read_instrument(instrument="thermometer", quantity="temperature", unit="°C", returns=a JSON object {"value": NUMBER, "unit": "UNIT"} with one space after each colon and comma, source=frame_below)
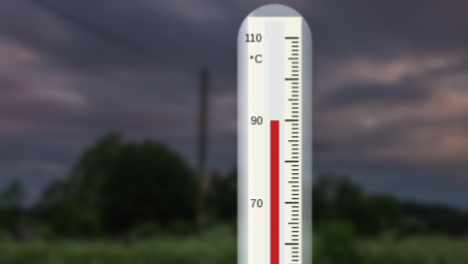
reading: {"value": 90, "unit": "°C"}
